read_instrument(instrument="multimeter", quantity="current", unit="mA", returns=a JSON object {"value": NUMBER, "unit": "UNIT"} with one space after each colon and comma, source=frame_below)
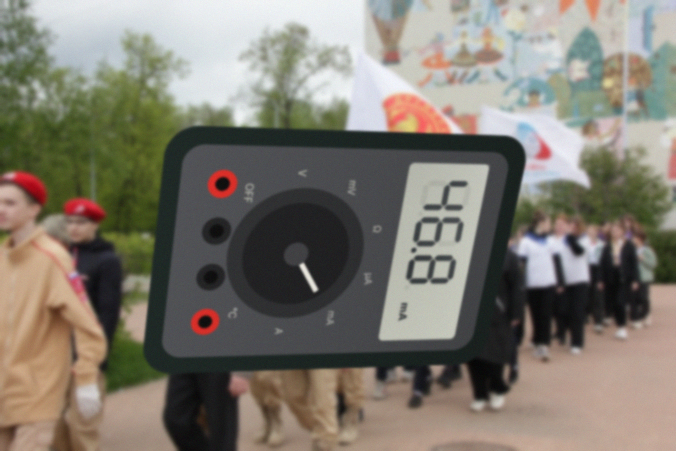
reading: {"value": 46.8, "unit": "mA"}
